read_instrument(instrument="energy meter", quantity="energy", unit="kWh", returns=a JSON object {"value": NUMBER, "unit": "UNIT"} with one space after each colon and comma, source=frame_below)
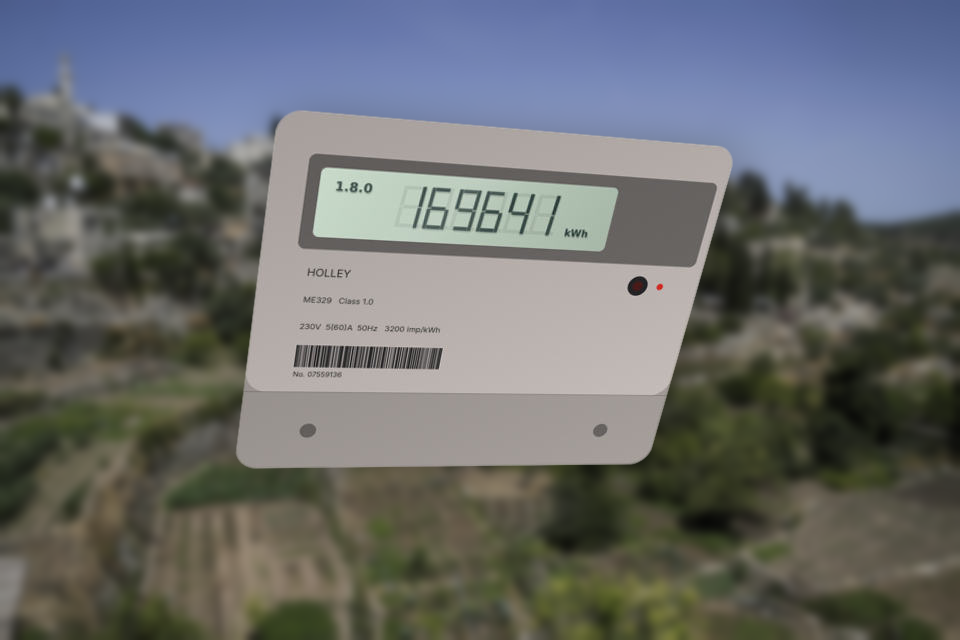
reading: {"value": 169641, "unit": "kWh"}
